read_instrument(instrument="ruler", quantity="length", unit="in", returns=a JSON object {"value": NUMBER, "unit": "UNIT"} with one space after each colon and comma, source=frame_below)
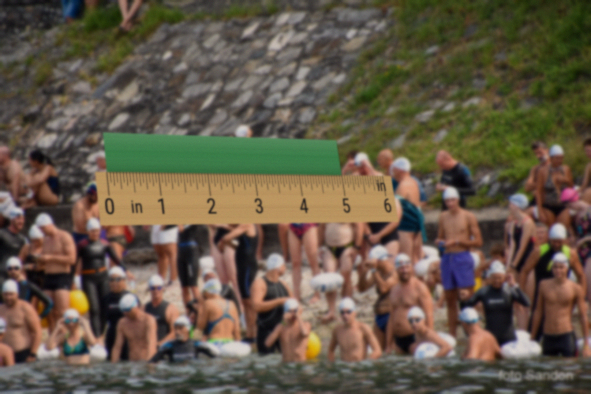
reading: {"value": 5, "unit": "in"}
